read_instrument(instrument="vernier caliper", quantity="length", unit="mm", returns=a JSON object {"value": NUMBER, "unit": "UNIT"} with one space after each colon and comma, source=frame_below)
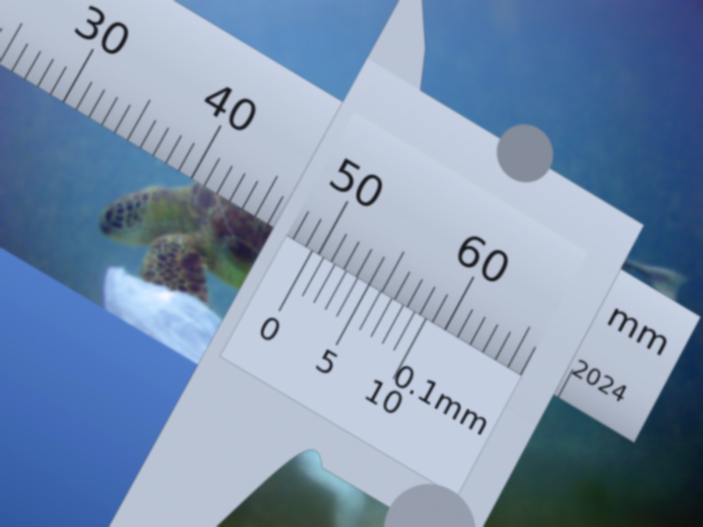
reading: {"value": 49.5, "unit": "mm"}
